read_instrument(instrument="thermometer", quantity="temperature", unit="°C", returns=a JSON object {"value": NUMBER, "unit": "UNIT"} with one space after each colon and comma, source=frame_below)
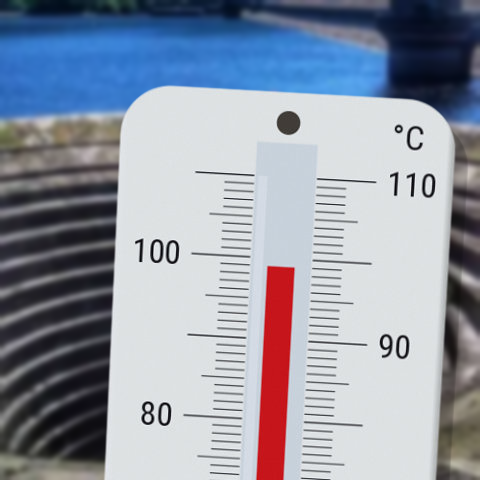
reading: {"value": 99, "unit": "°C"}
